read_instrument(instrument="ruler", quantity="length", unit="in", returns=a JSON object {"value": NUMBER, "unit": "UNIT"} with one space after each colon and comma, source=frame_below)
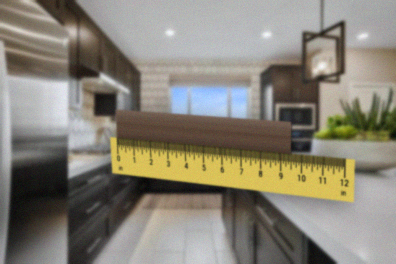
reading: {"value": 9.5, "unit": "in"}
